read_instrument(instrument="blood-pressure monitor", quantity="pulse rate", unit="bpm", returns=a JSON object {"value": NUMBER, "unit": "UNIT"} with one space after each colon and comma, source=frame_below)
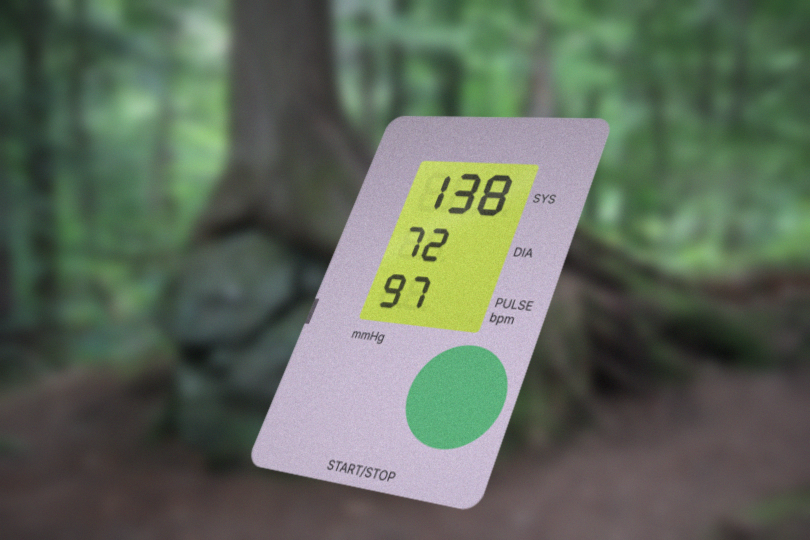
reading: {"value": 97, "unit": "bpm"}
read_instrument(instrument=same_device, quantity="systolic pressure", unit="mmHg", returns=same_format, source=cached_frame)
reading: {"value": 138, "unit": "mmHg"}
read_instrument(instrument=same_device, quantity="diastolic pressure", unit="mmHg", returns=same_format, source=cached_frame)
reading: {"value": 72, "unit": "mmHg"}
